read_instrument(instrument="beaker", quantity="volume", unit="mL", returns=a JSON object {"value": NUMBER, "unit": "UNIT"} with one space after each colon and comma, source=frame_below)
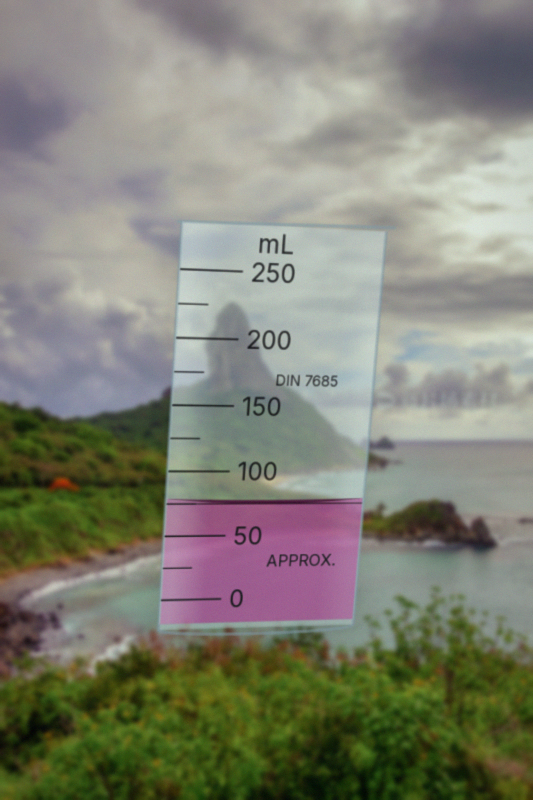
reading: {"value": 75, "unit": "mL"}
